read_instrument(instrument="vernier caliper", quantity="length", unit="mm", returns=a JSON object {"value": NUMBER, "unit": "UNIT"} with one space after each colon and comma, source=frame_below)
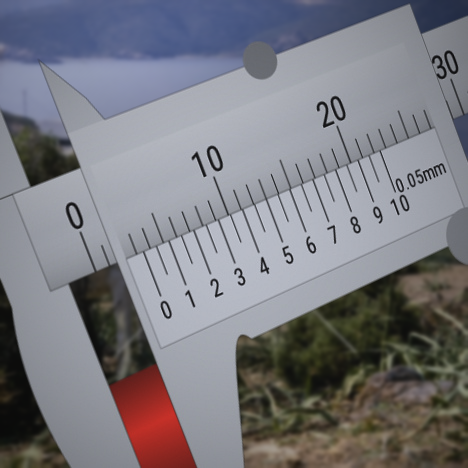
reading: {"value": 3.5, "unit": "mm"}
